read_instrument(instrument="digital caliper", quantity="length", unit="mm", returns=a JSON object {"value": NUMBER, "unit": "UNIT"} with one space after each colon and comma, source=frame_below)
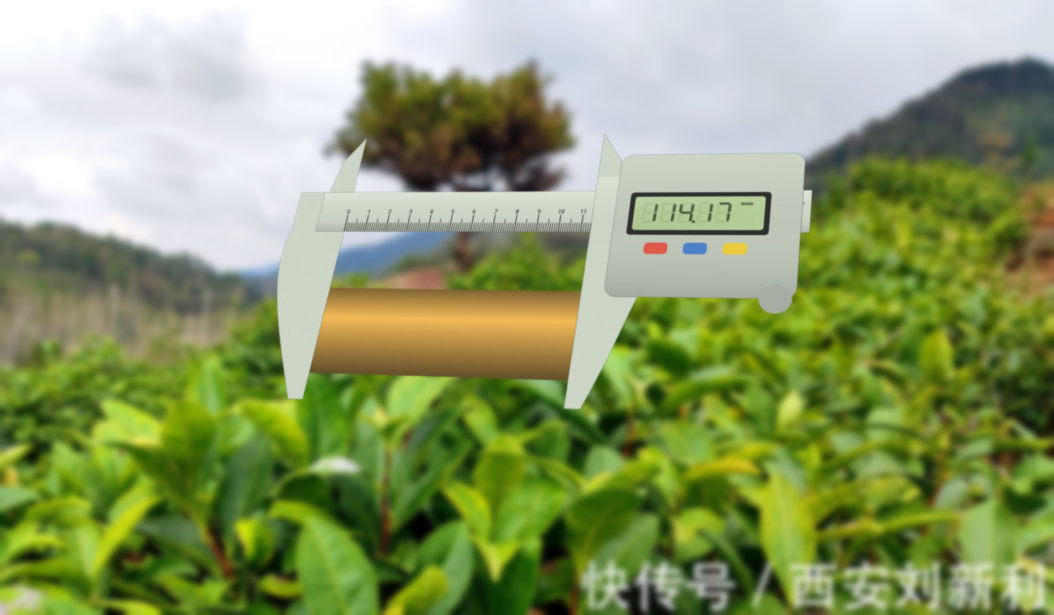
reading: {"value": 114.17, "unit": "mm"}
